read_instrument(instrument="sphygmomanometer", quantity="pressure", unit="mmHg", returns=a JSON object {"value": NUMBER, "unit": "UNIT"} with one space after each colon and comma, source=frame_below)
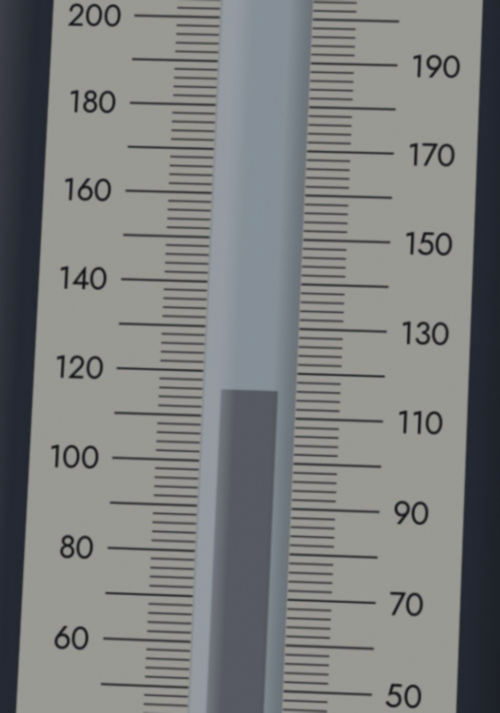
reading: {"value": 116, "unit": "mmHg"}
